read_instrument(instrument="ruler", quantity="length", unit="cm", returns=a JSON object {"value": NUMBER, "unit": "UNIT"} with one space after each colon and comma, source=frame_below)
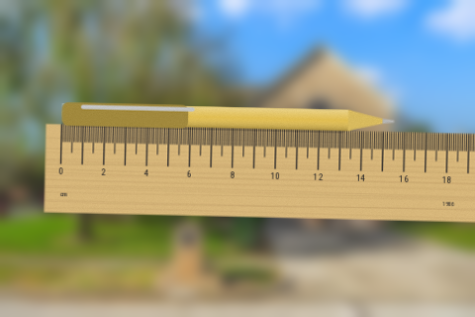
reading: {"value": 15.5, "unit": "cm"}
